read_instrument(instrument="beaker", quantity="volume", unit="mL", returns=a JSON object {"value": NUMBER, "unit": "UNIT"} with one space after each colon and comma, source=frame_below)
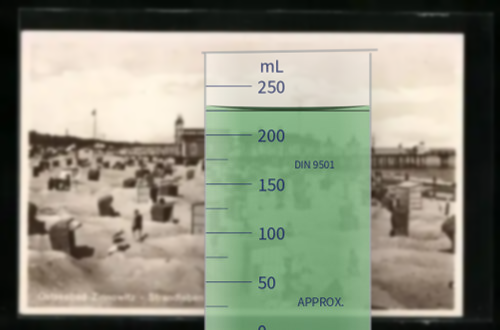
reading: {"value": 225, "unit": "mL"}
